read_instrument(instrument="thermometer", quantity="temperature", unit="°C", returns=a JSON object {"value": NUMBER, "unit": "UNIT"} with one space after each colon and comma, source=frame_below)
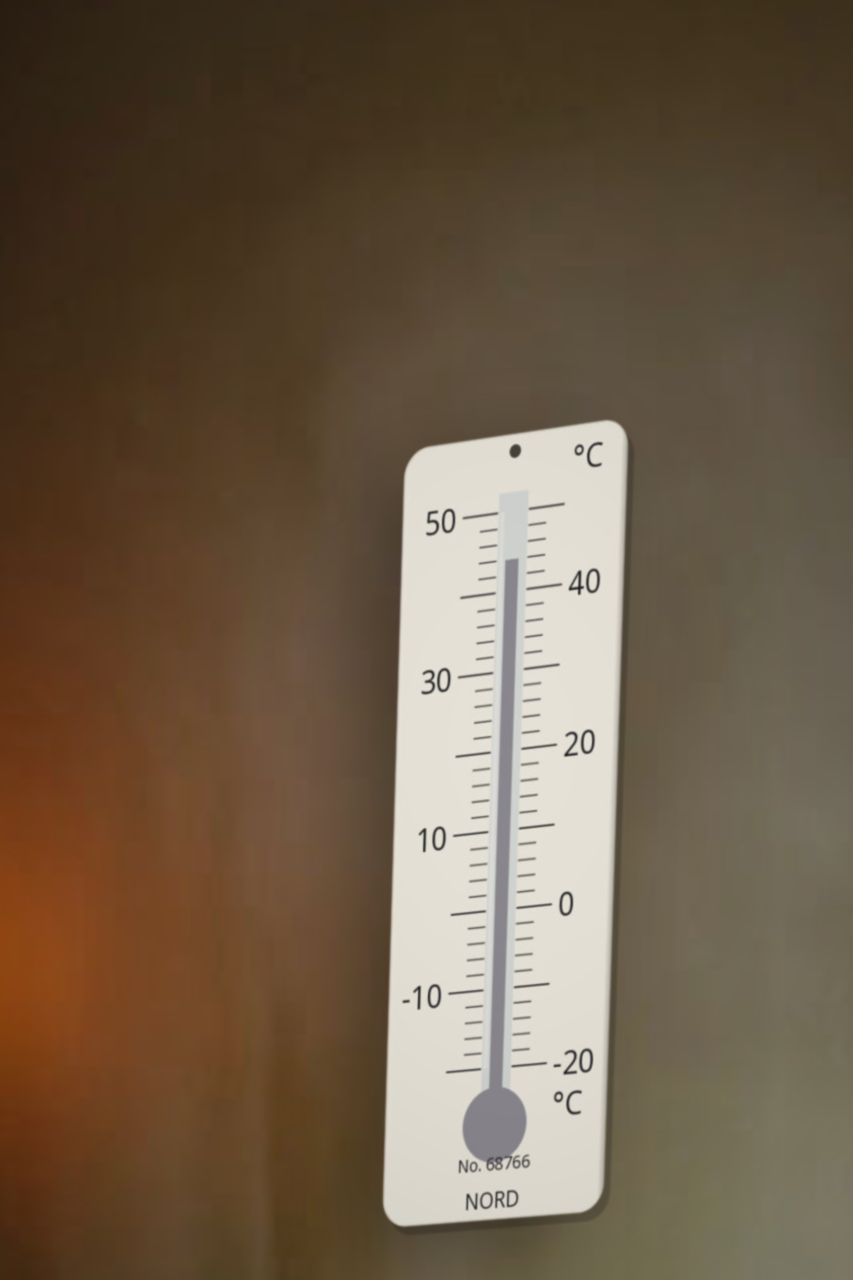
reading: {"value": 44, "unit": "°C"}
